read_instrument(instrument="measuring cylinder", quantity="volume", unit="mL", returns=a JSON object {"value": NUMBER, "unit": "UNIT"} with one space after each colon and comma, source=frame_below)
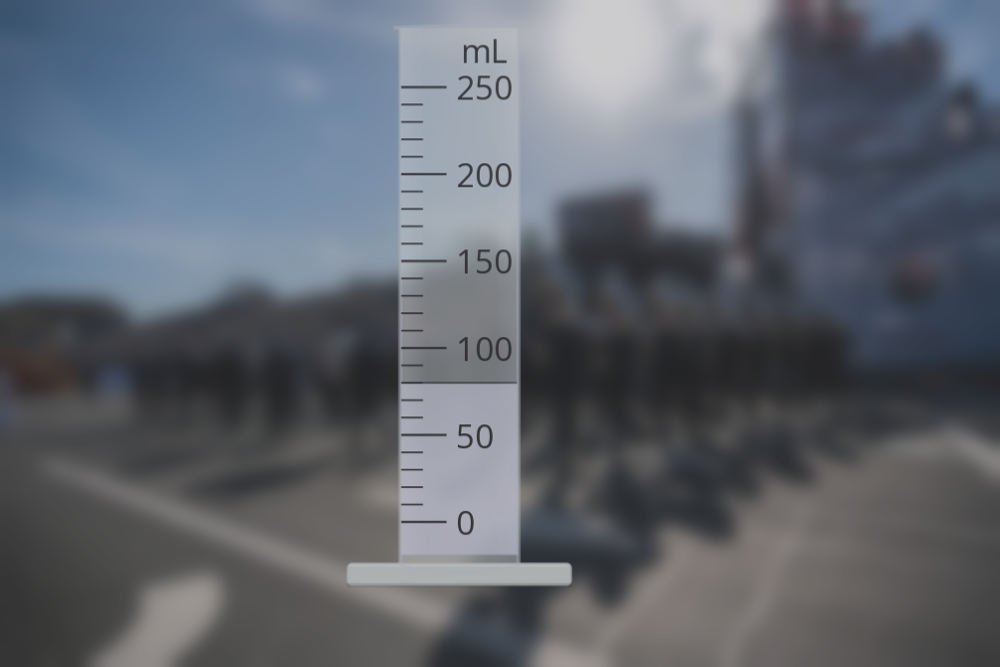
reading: {"value": 80, "unit": "mL"}
